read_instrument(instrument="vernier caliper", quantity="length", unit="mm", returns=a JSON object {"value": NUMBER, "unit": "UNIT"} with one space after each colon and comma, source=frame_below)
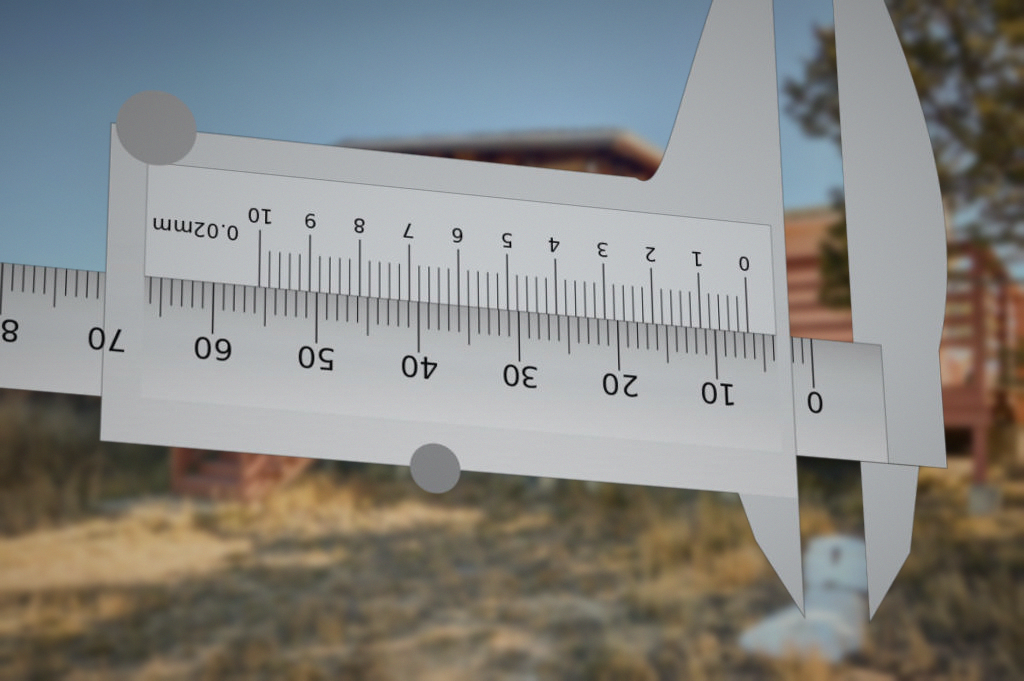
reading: {"value": 6.6, "unit": "mm"}
